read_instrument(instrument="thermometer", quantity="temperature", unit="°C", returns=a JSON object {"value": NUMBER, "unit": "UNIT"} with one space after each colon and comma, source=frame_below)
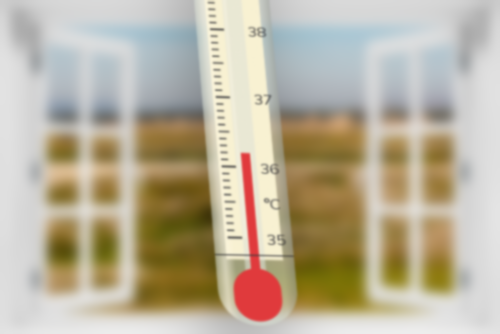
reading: {"value": 36.2, "unit": "°C"}
